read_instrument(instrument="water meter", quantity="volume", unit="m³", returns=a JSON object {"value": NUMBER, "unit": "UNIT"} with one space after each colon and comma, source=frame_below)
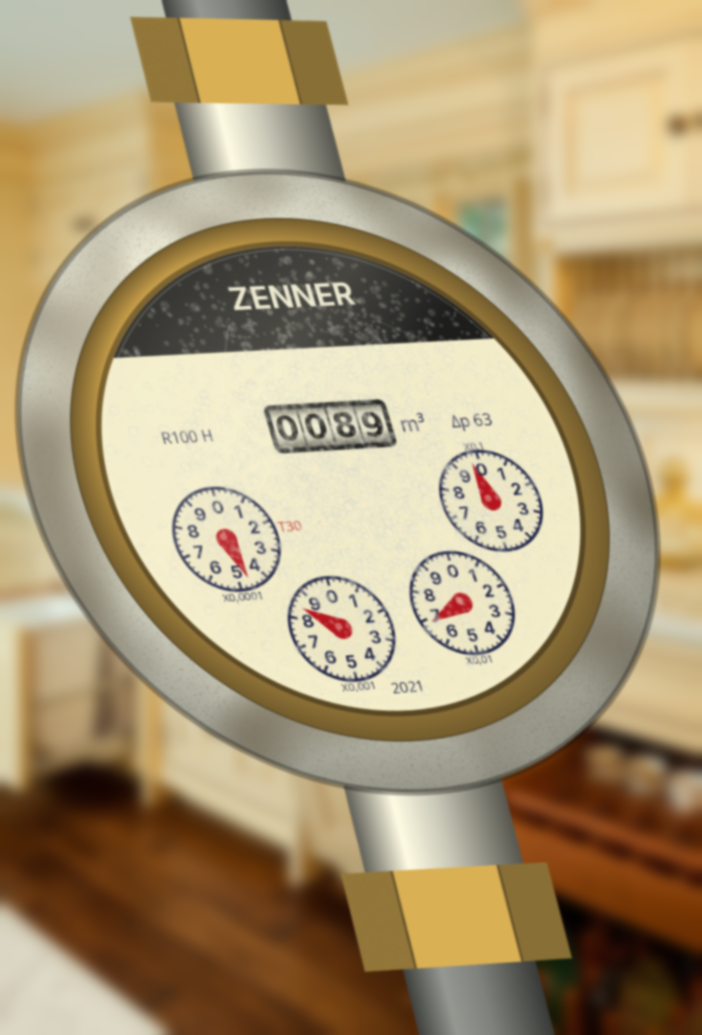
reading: {"value": 88.9684, "unit": "m³"}
